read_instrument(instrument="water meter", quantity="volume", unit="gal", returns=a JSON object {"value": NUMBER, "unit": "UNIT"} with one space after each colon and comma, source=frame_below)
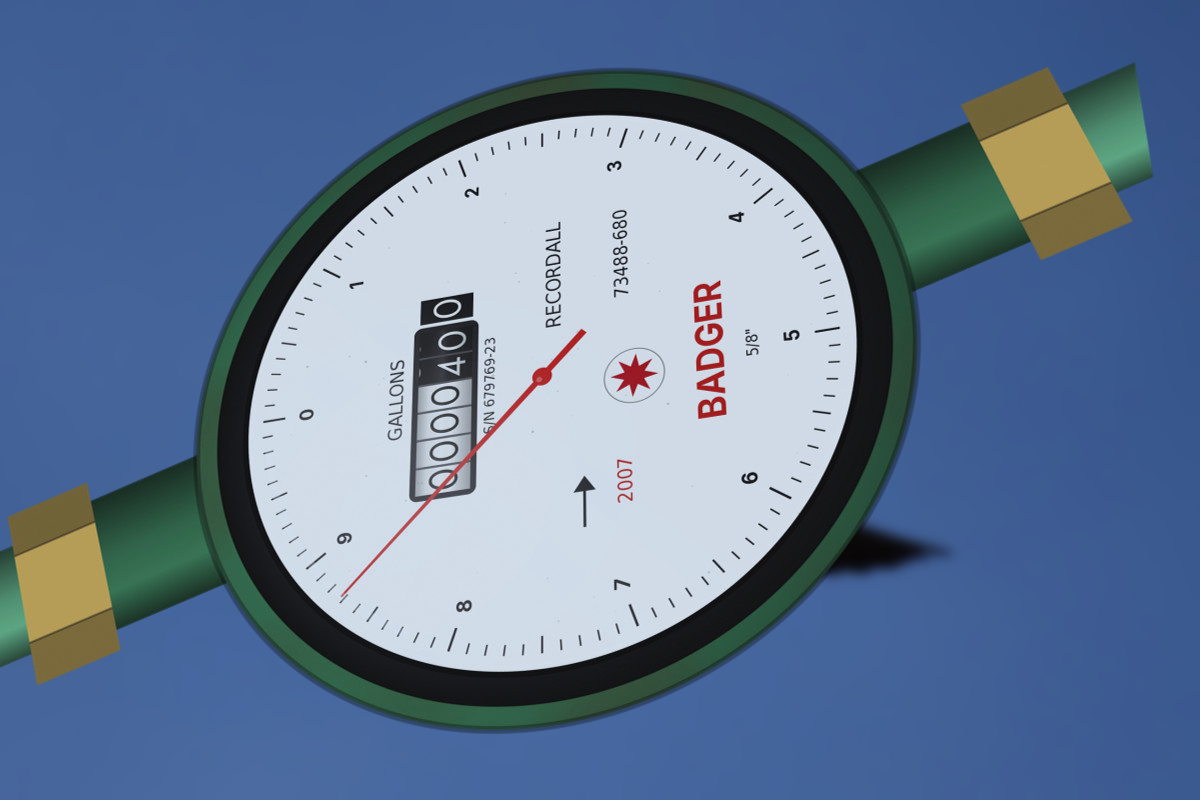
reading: {"value": 398.7, "unit": "gal"}
